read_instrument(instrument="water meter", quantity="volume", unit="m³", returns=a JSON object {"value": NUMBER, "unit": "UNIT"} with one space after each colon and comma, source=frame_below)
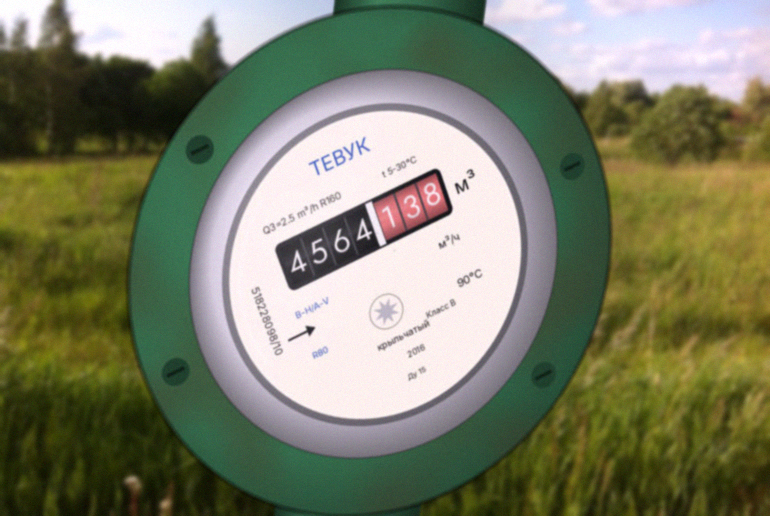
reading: {"value": 4564.138, "unit": "m³"}
